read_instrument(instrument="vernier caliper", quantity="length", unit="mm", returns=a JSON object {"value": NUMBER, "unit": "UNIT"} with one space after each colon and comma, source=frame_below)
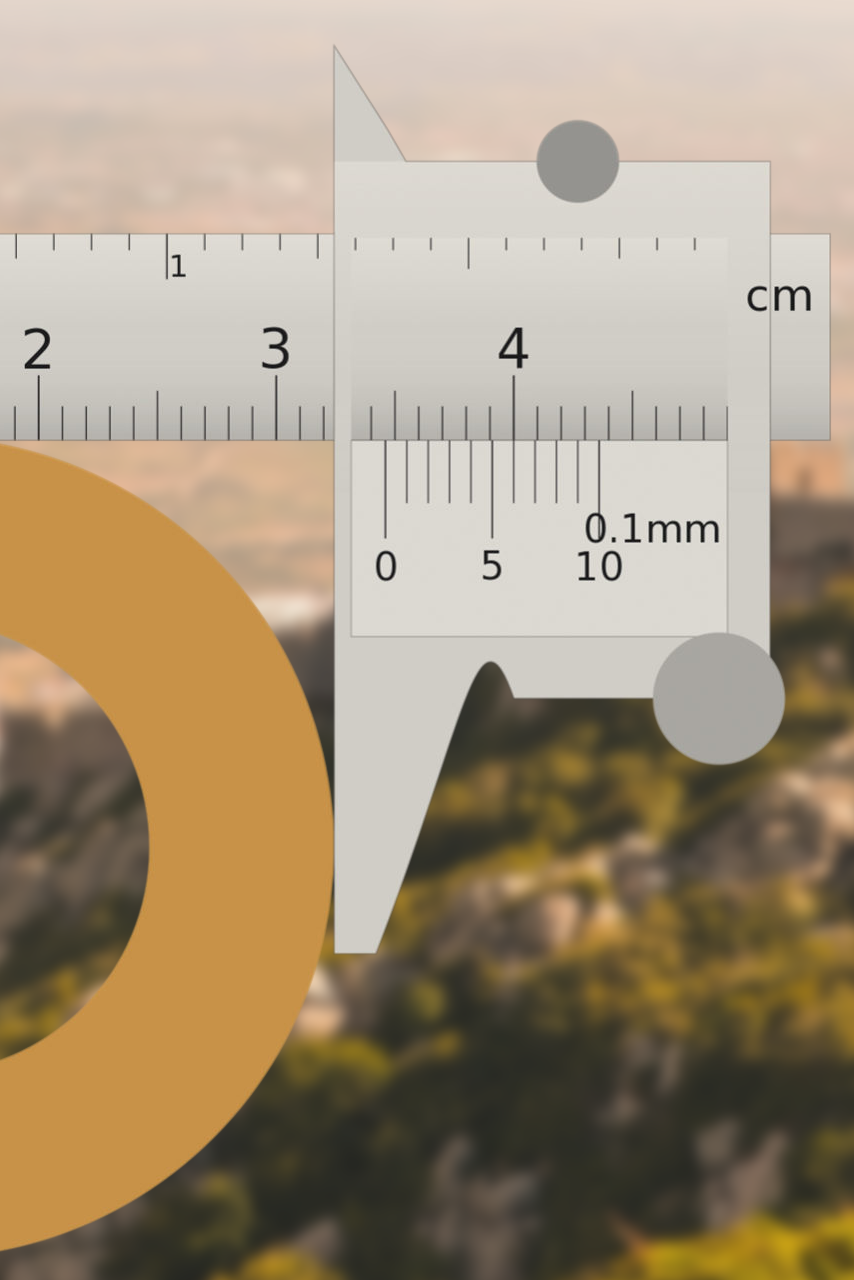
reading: {"value": 34.6, "unit": "mm"}
